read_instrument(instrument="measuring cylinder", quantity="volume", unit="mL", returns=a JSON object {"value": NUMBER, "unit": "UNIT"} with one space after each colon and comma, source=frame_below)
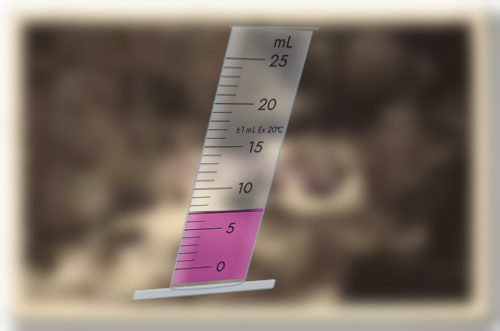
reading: {"value": 7, "unit": "mL"}
